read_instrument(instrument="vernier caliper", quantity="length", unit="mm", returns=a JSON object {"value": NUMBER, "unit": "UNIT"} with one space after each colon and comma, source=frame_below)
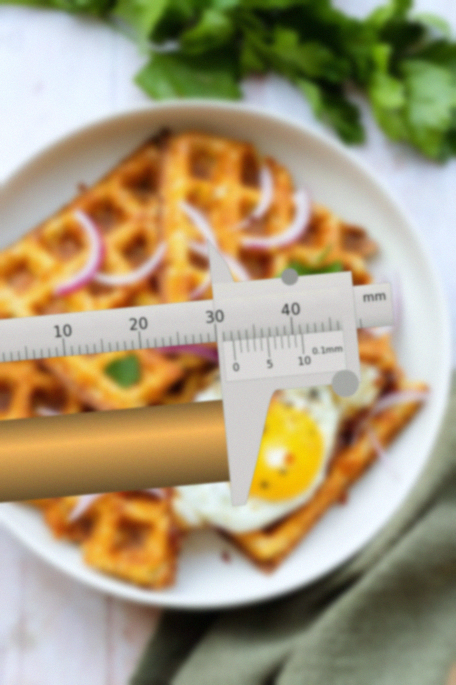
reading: {"value": 32.2, "unit": "mm"}
